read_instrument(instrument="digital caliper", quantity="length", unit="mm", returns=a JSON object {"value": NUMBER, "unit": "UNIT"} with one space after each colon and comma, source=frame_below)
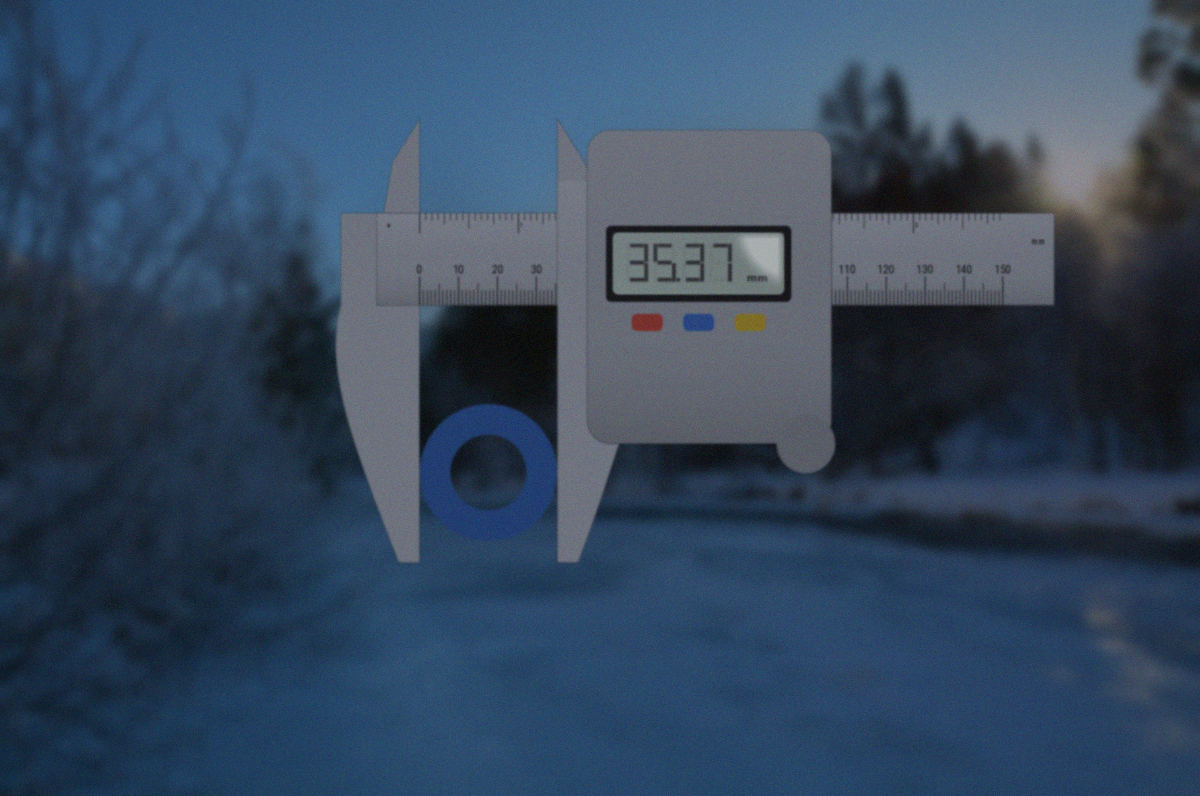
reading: {"value": 35.37, "unit": "mm"}
